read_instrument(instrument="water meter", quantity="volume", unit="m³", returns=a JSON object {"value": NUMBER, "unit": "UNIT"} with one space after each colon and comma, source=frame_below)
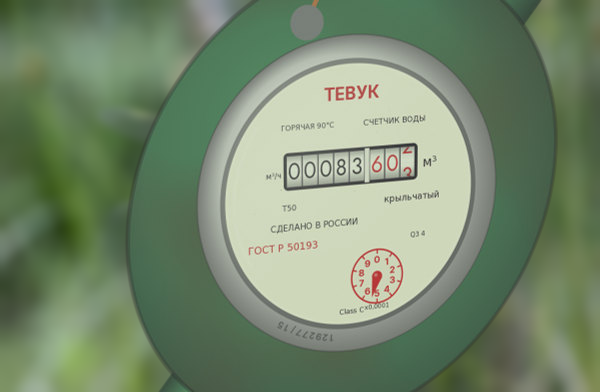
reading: {"value": 83.6025, "unit": "m³"}
